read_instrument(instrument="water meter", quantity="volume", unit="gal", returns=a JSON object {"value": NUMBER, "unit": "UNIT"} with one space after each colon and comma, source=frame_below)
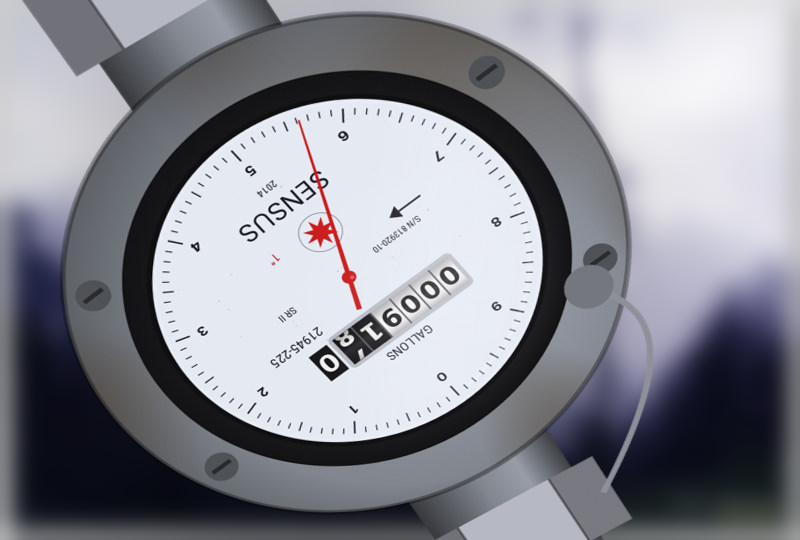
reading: {"value": 9175.6, "unit": "gal"}
